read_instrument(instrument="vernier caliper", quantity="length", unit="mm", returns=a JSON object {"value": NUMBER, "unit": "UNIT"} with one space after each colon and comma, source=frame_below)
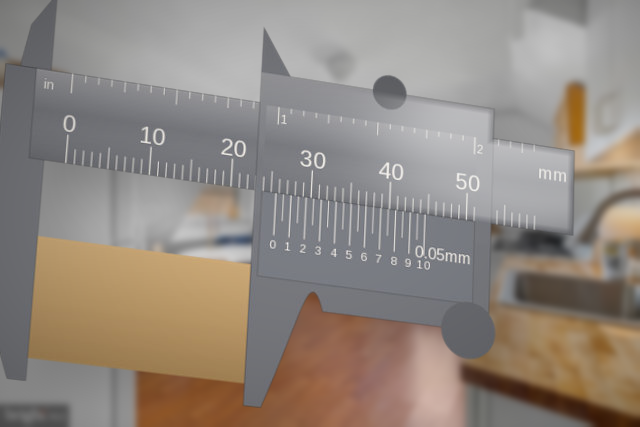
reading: {"value": 25.6, "unit": "mm"}
